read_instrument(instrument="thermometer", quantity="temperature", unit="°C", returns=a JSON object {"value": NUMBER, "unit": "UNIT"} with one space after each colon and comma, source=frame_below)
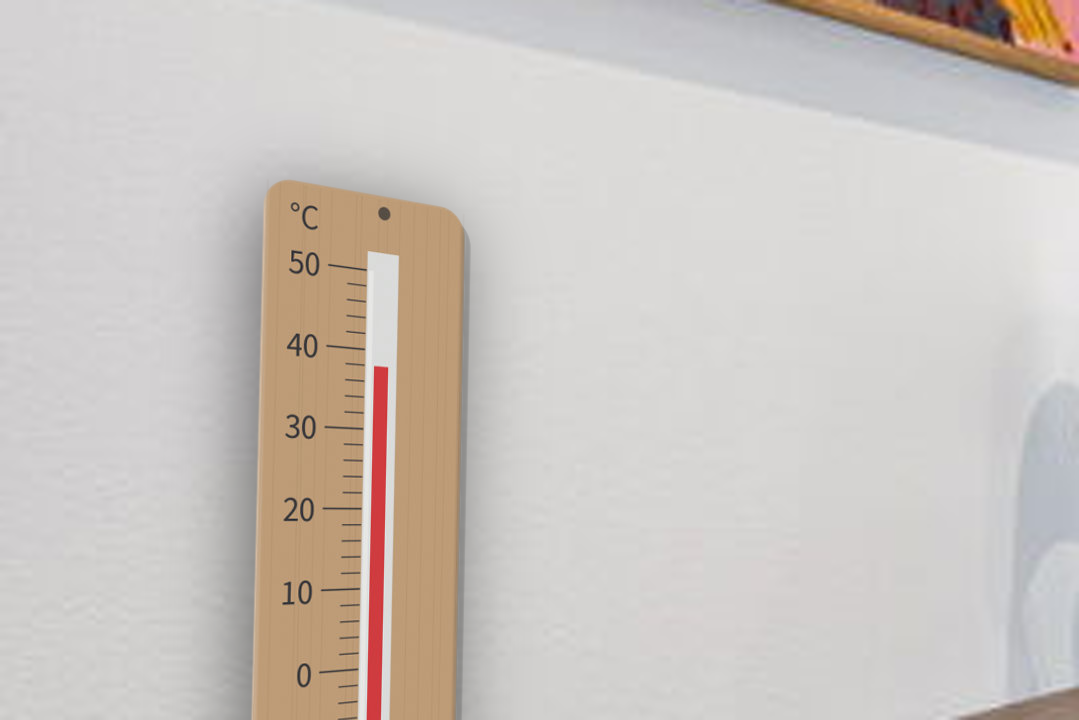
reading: {"value": 38, "unit": "°C"}
